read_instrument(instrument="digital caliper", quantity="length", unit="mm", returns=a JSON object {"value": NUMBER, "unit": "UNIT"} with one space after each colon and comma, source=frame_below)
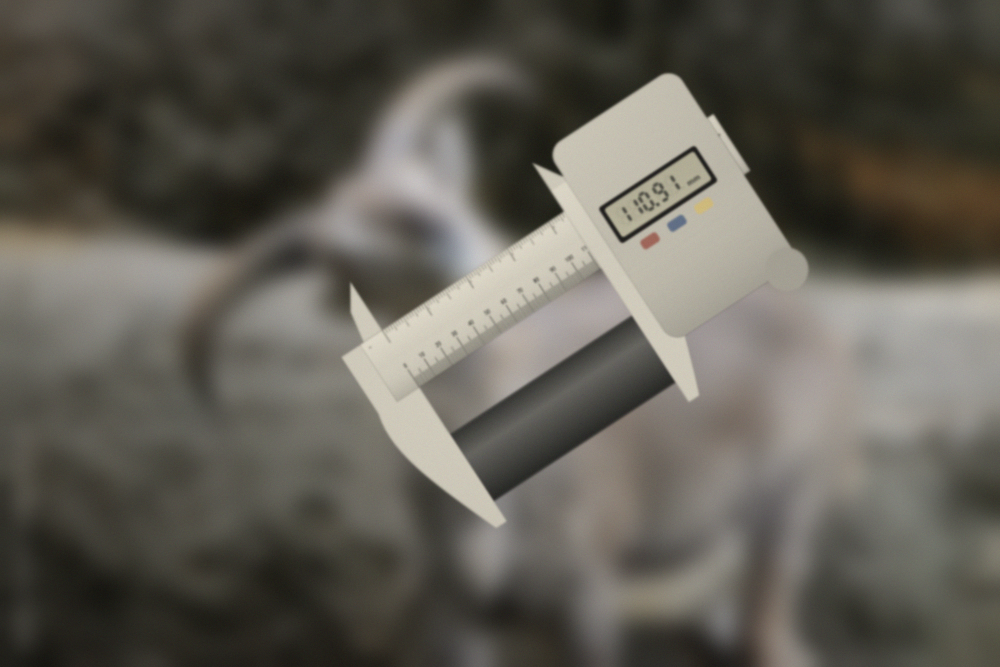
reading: {"value": 110.91, "unit": "mm"}
